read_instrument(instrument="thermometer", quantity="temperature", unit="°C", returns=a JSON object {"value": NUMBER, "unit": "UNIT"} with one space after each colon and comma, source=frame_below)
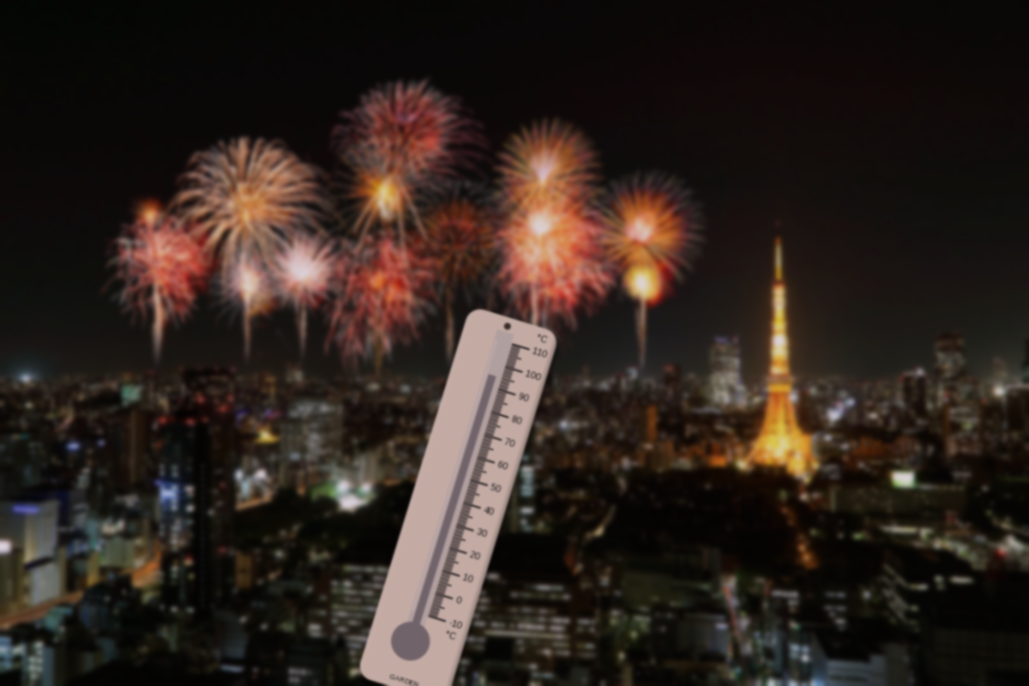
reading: {"value": 95, "unit": "°C"}
